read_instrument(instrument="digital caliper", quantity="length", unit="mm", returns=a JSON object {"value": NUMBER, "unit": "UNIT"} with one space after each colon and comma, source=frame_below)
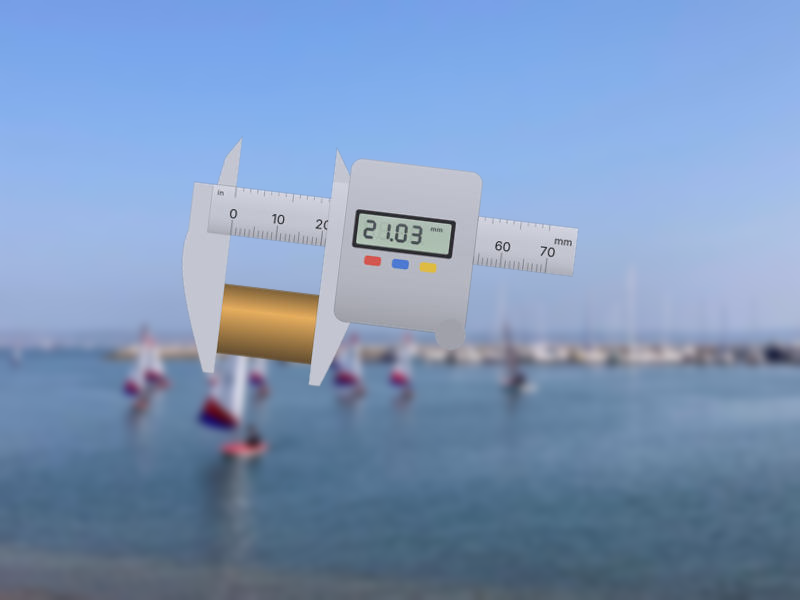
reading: {"value": 21.03, "unit": "mm"}
